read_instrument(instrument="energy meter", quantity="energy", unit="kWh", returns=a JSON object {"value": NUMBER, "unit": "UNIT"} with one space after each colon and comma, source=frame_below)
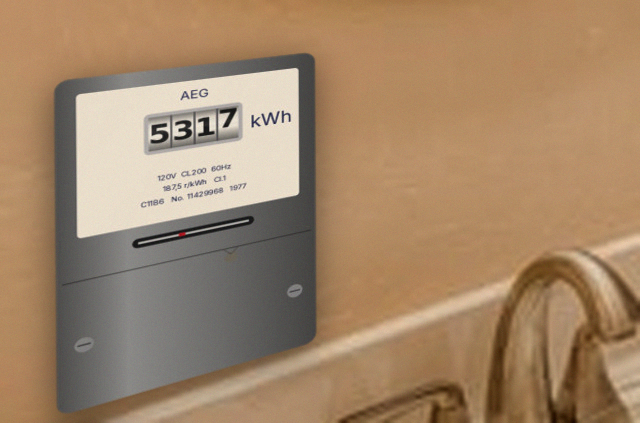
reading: {"value": 5317, "unit": "kWh"}
